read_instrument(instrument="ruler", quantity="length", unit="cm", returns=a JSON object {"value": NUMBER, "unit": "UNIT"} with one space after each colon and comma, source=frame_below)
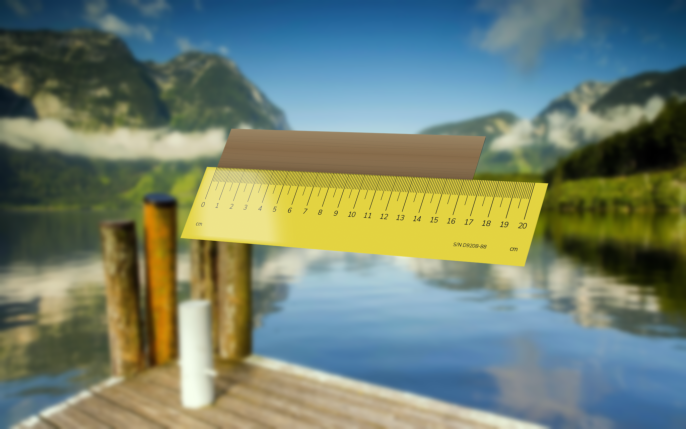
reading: {"value": 16.5, "unit": "cm"}
